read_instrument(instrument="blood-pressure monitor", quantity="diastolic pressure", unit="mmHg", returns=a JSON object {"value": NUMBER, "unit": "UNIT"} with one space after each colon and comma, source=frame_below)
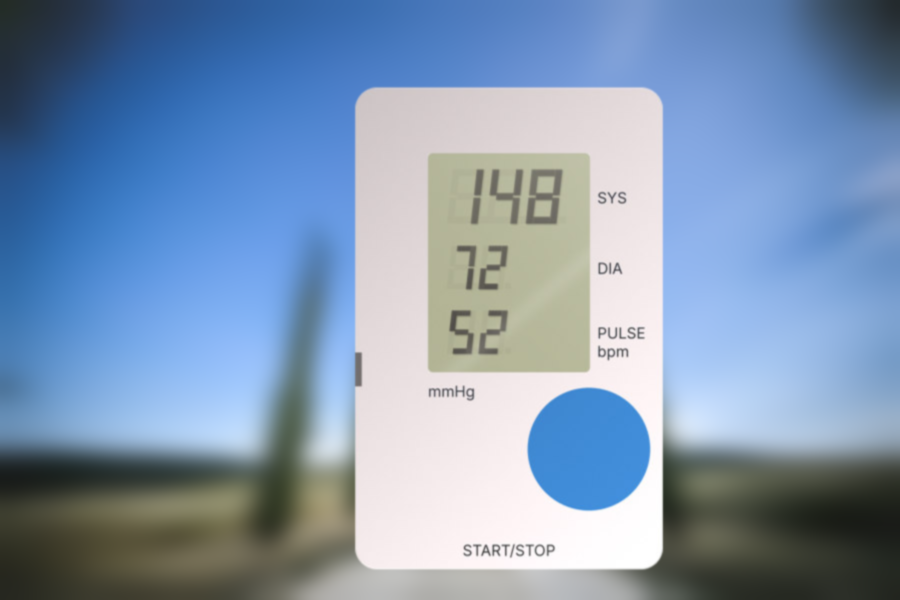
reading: {"value": 72, "unit": "mmHg"}
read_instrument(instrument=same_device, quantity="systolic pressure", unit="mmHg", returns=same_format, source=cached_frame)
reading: {"value": 148, "unit": "mmHg"}
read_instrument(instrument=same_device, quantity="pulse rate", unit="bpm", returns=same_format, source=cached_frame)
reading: {"value": 52, "unit": "bpm"}
